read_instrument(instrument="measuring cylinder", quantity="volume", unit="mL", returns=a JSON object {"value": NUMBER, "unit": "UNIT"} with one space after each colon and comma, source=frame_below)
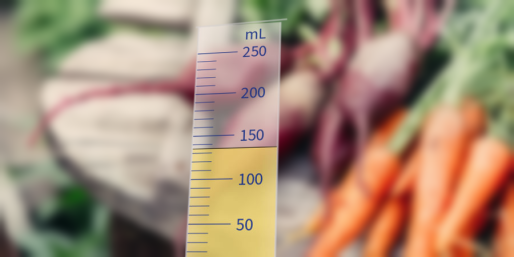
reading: {"value": 135, "unit": "mL"}
